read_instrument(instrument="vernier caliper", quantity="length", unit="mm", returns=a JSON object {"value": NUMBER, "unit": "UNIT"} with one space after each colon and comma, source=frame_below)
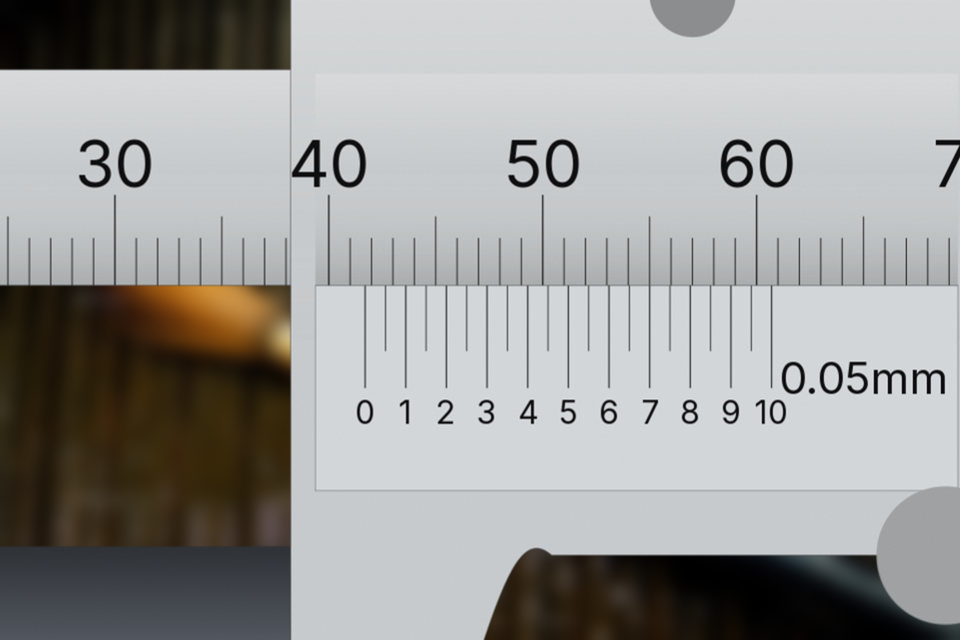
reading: {"value": 41.7, "unit": "mm"}
